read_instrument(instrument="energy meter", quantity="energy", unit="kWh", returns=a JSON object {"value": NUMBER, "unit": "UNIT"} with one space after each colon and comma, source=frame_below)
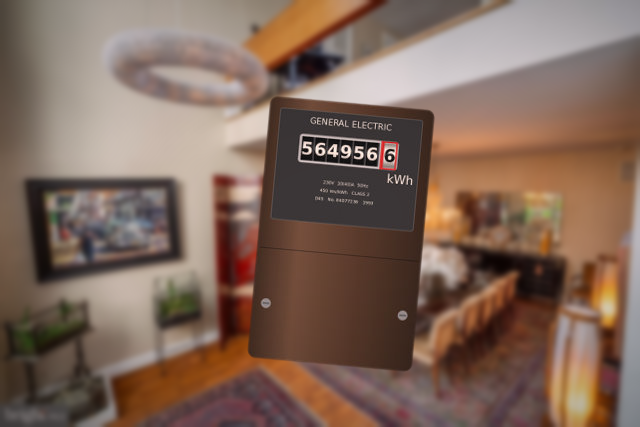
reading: {"value": 564956.6, "unit": "kWh"}
